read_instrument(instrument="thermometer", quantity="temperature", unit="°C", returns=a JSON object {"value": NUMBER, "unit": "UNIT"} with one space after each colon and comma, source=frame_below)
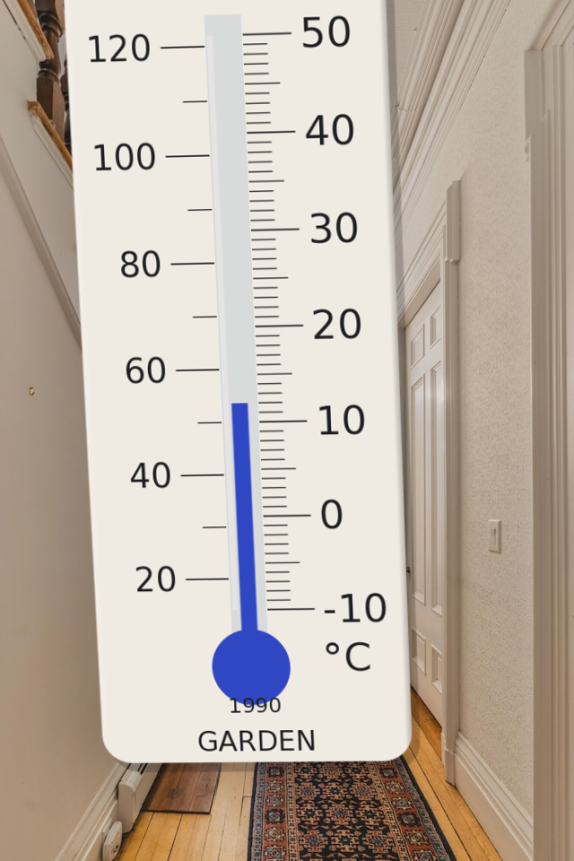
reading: {"value": 12, "unit": "°C"}
